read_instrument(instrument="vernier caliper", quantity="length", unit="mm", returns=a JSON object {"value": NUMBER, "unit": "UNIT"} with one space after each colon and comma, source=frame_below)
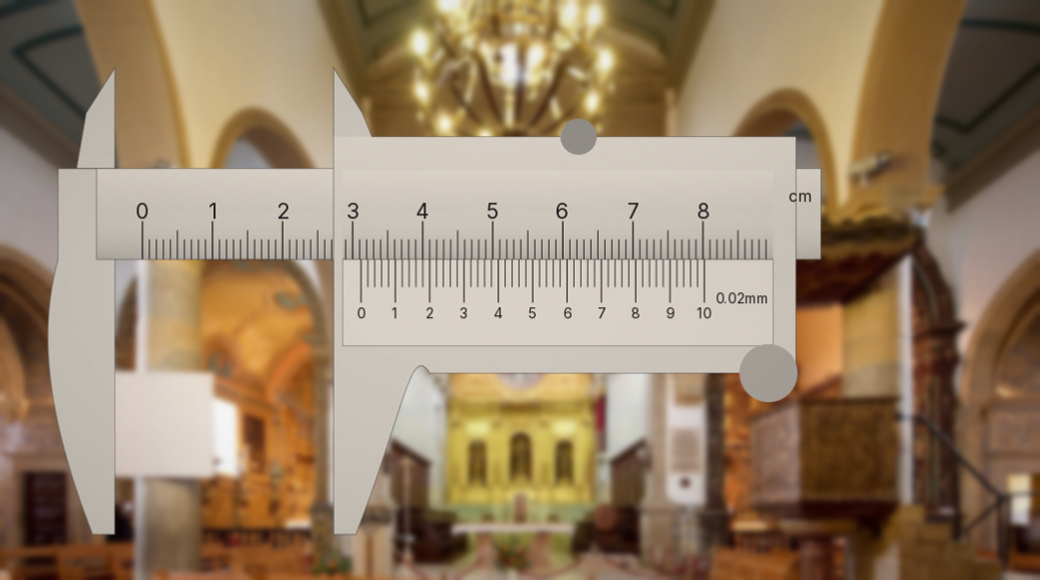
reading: {"value": 31.2, "unit": "mm"}
